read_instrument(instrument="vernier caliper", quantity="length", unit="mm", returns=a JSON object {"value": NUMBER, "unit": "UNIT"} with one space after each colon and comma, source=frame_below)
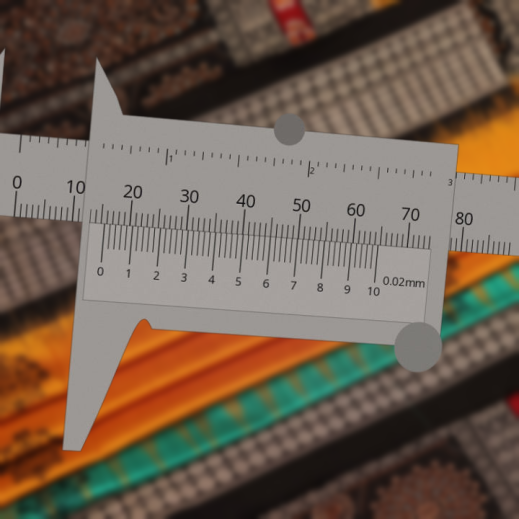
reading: {"value": 15.6, "unit": "mm"}
